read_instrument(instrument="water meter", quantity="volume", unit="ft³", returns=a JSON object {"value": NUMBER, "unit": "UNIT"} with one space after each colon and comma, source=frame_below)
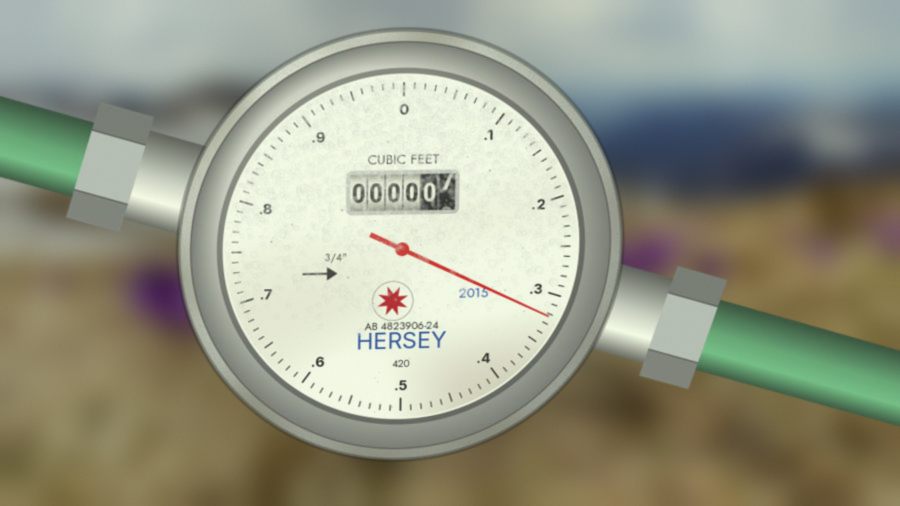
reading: {"value": 7.32, "unit": "ft³"}
